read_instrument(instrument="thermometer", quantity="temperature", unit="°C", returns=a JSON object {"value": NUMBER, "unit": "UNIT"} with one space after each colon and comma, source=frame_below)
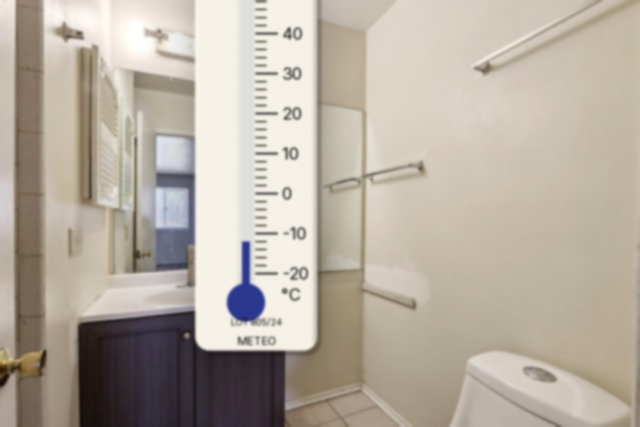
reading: {"value": -12, "unit": "°C"}
